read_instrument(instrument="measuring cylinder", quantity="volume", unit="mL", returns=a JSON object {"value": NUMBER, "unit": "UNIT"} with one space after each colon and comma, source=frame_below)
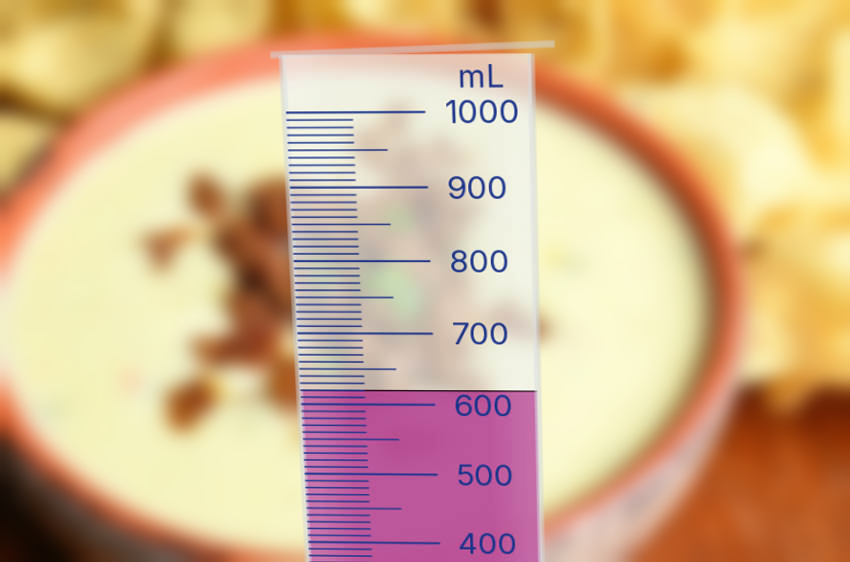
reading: {"value": 620, "unit": "mL"}
